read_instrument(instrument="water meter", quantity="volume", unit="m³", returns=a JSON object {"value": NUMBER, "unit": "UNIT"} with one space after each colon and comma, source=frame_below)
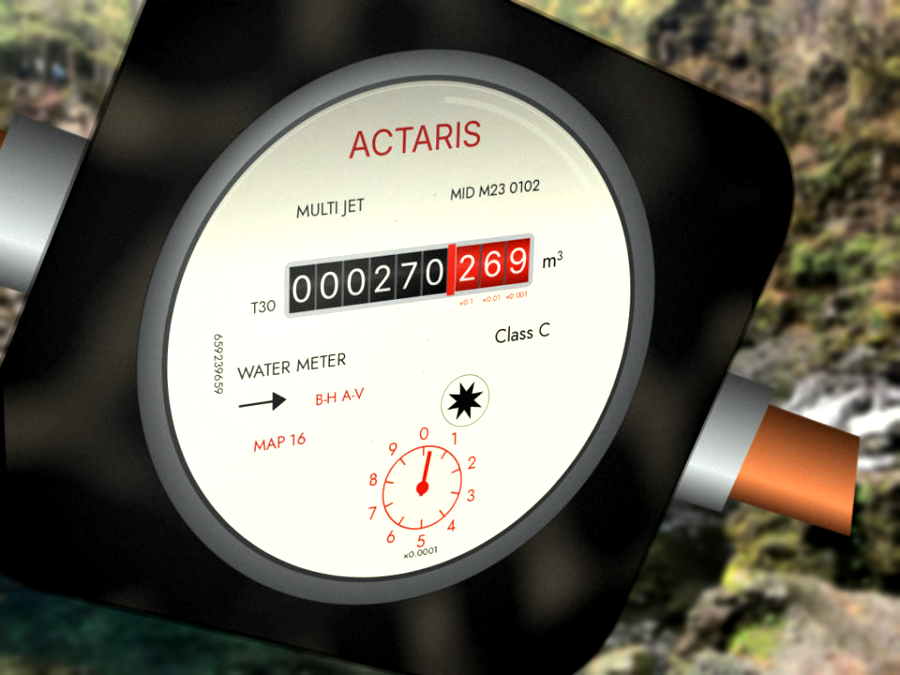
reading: {"value": 270.2690, "unit": "m³"}
